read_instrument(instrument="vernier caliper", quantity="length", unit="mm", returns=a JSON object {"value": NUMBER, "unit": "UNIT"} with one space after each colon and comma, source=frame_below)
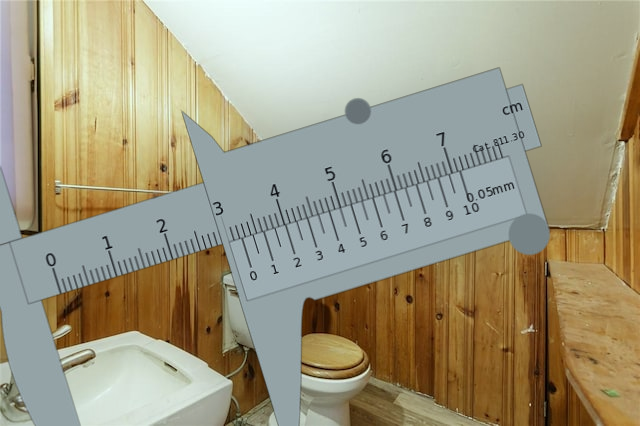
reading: {"value": 32.4, "unit": "mm"}
